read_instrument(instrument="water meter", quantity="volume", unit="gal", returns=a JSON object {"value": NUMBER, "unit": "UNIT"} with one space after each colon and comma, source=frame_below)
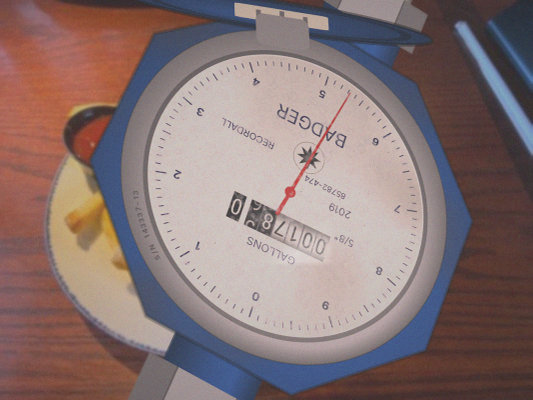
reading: {"value": 17855.3, "unit": "gal"}
